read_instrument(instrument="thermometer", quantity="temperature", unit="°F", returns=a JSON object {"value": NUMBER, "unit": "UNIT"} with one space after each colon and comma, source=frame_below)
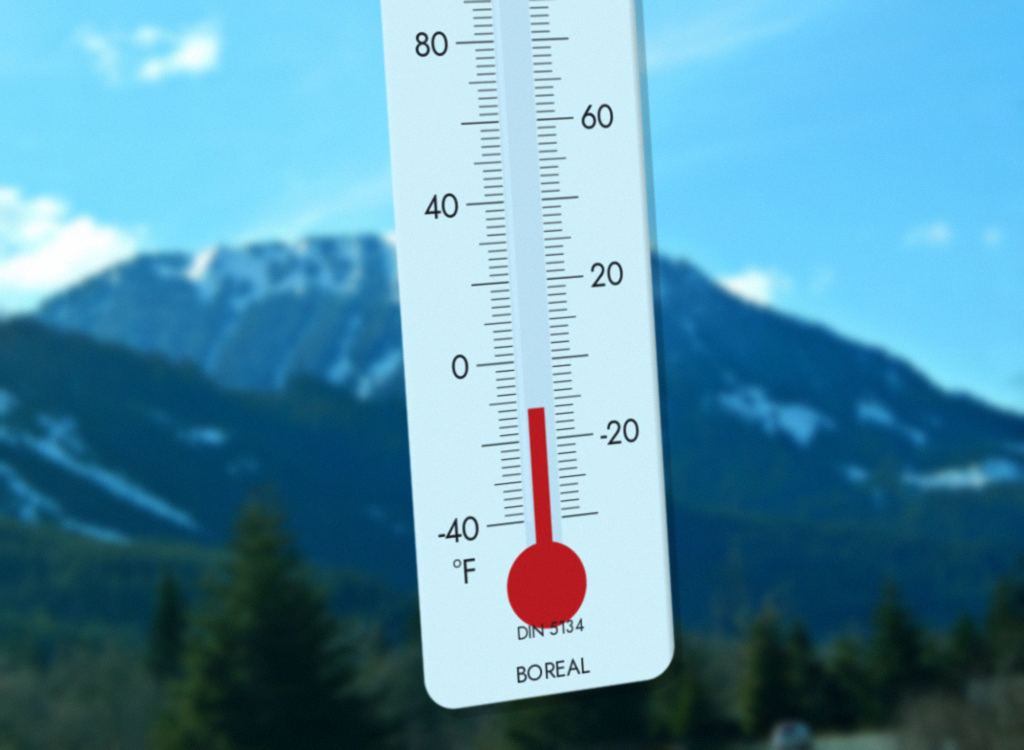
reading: {"value": -12, "unit": "°F"}
